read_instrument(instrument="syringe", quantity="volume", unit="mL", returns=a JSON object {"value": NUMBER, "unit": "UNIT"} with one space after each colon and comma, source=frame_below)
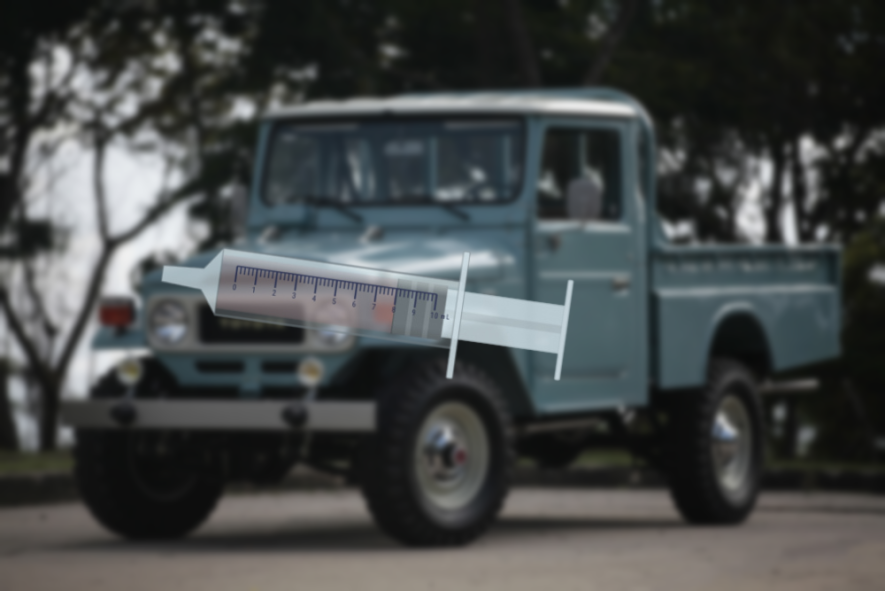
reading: {"value": 8, "unit": "mL"}
